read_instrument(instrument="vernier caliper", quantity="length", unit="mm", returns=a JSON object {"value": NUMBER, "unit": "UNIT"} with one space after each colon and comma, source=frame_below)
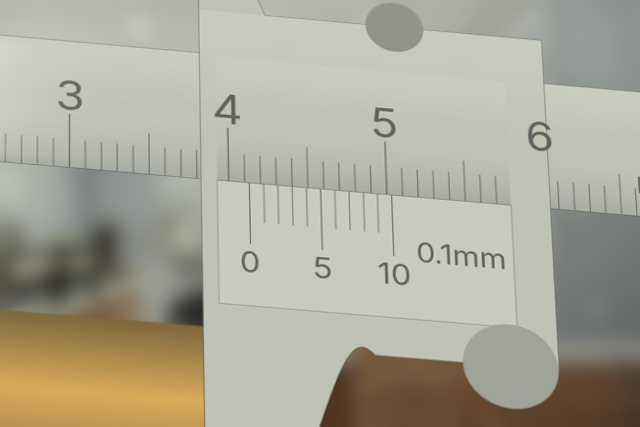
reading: {"value": 41.3, "unit": "mm"}
